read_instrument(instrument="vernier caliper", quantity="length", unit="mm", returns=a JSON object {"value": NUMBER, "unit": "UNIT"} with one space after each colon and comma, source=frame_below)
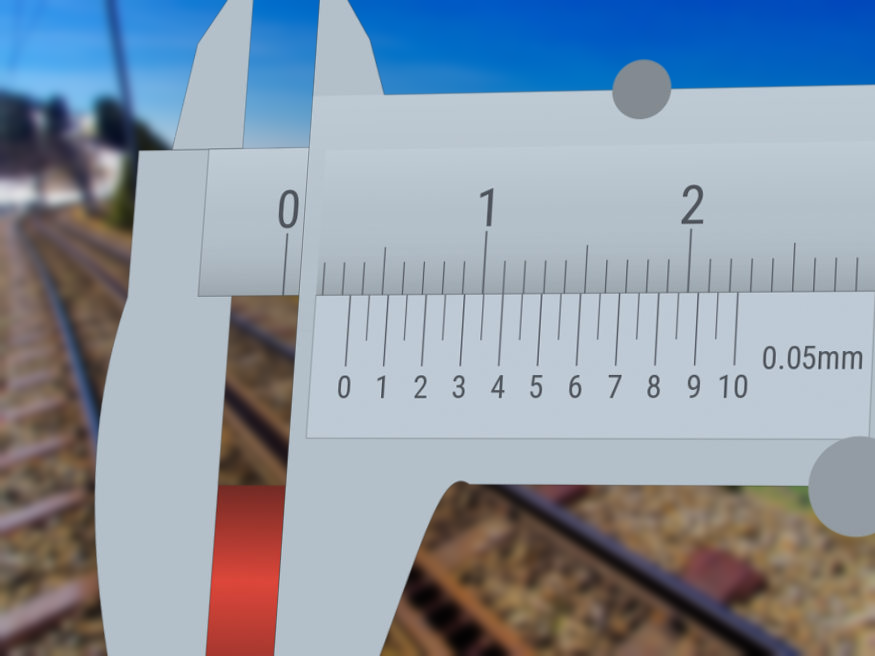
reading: {"value": 3.4, "unit": "mm"}
